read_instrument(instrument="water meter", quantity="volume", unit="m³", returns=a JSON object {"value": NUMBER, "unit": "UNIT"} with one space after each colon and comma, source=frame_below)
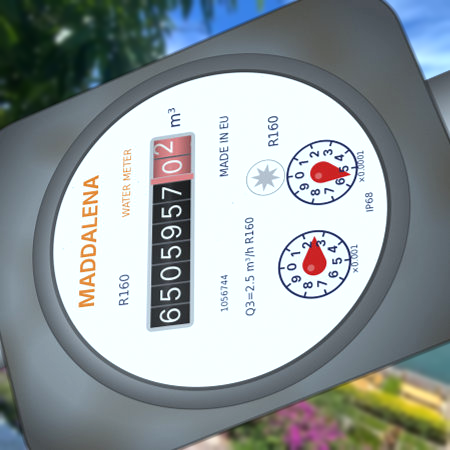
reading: {"value": 6505957.0225, "unit": "m³"}
